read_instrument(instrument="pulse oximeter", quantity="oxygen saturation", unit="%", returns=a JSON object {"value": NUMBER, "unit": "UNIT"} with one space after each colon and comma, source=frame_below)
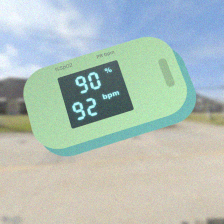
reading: {"value": 90, "unit": "%"}
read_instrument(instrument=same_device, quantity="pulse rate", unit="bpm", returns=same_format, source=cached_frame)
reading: {"value": 92, "unit": "bpm"}
